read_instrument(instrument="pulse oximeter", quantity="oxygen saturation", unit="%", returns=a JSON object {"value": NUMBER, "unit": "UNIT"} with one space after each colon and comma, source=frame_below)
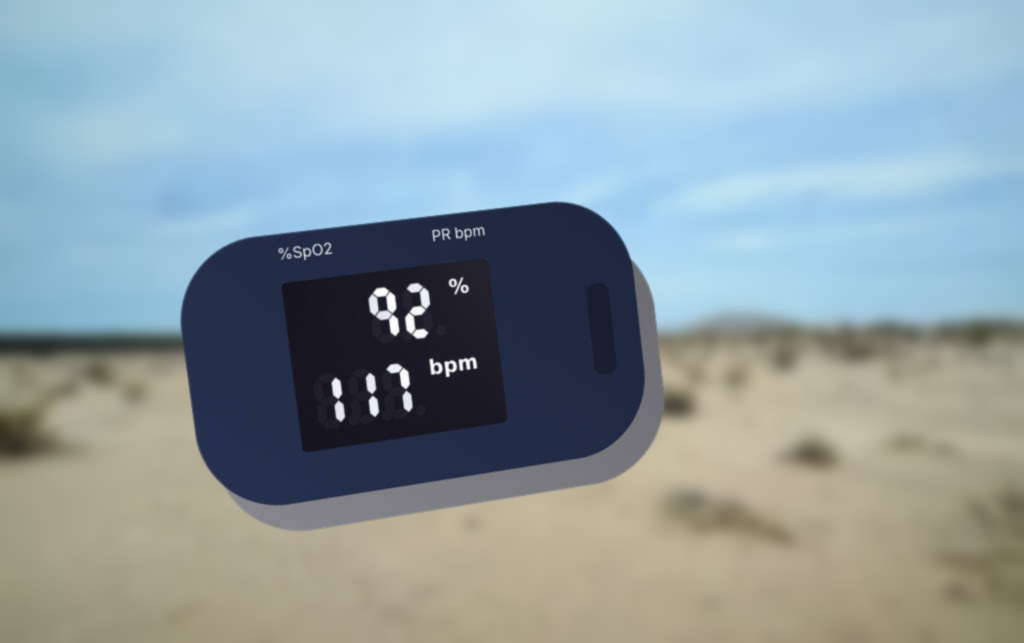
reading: {"value": 92, "unit": "%"}
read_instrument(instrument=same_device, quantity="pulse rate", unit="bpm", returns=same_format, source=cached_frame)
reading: {"value": 117, "unit": "bpm"}
